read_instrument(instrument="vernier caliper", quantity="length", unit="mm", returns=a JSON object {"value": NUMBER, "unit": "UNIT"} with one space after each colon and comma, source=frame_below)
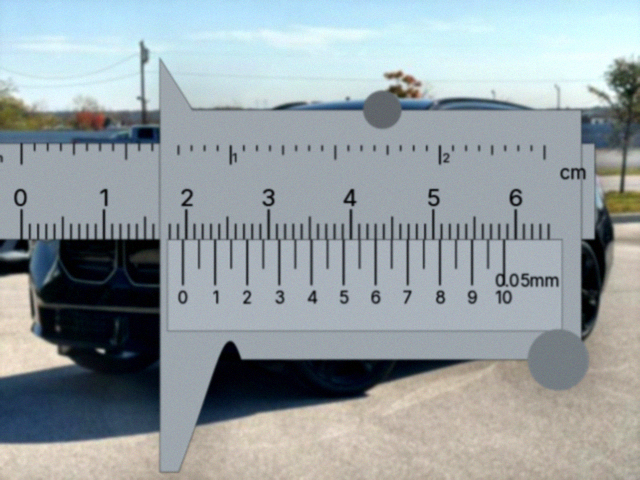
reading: {"value": 19.6, "unit": "mm"}
